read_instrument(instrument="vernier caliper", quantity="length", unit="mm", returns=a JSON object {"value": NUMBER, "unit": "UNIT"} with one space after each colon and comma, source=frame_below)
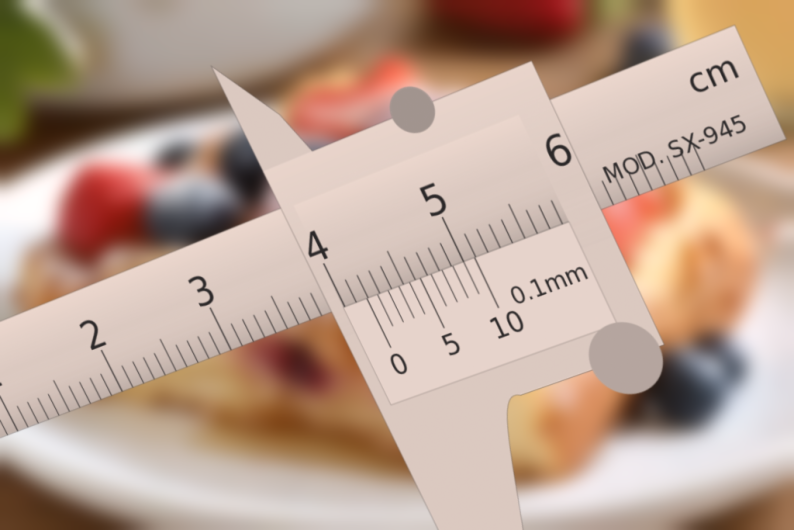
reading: {"value": 41.9, "unit": "mm"}
